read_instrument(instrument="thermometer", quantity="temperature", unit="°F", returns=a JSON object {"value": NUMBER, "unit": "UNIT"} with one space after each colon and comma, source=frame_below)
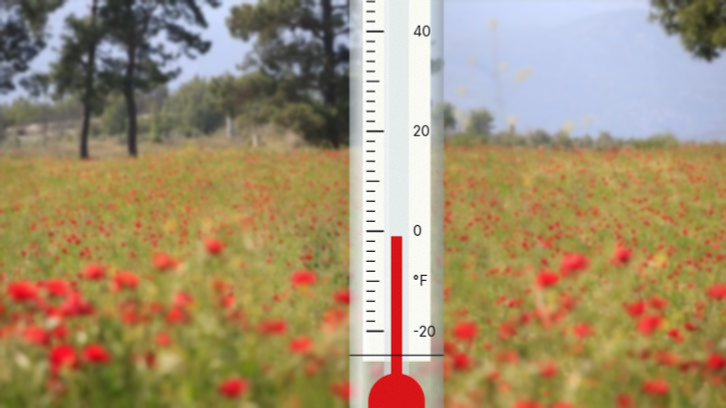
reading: {"value": -1, "unit": "°F"}
